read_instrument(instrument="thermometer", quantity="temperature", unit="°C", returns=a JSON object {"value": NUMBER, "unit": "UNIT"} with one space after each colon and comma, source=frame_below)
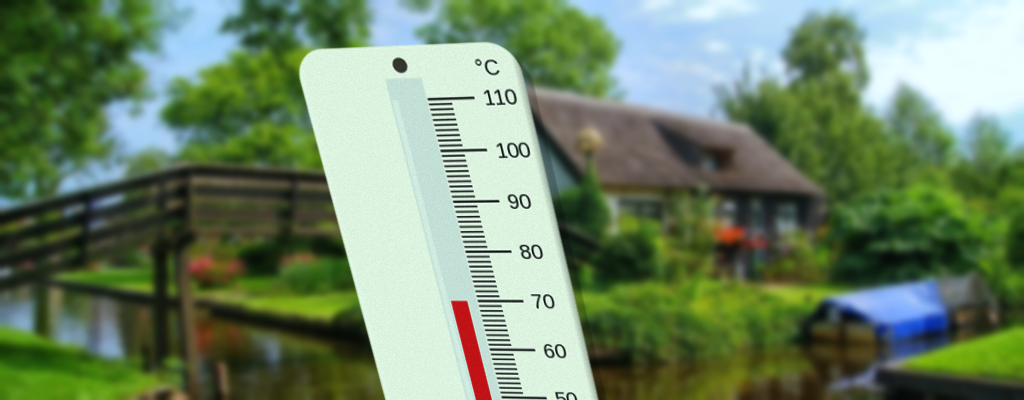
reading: {"value": 70, "unit": "°C"}
